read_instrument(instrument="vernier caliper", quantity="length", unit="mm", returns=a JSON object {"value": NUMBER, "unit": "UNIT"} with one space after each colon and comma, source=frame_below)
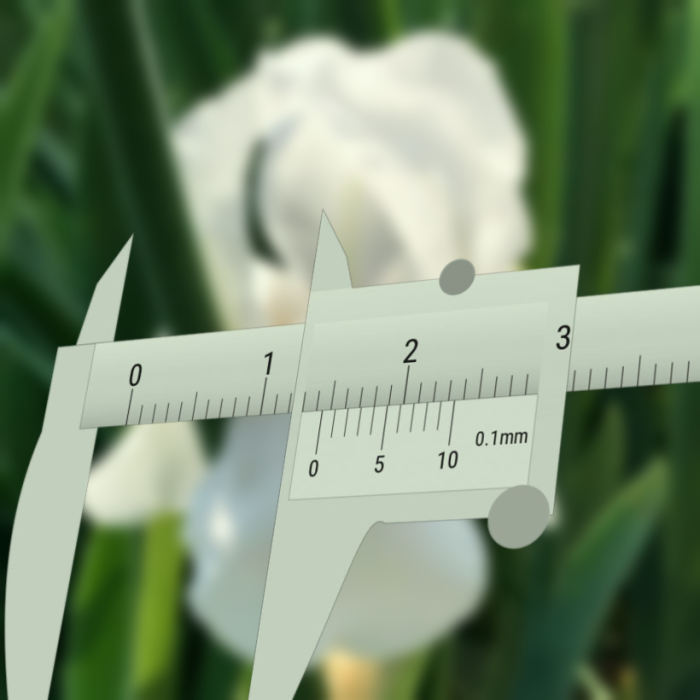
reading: {"value": 14.4, "unit": "mm"}
